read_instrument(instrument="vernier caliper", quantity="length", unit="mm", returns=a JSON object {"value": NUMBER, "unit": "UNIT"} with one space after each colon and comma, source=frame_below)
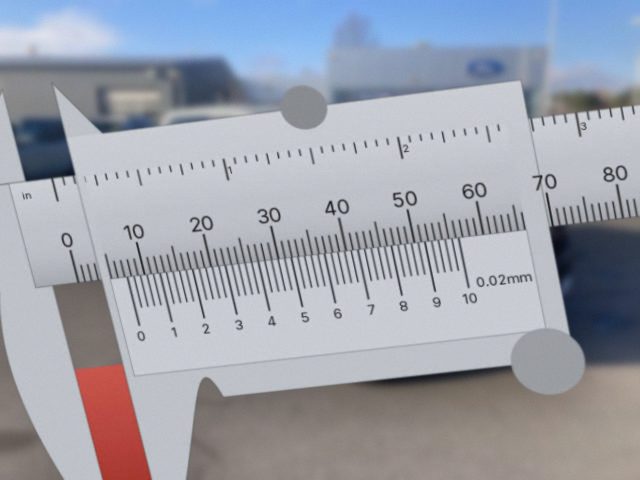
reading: {"value": 7.4, "unit": "mm"}
